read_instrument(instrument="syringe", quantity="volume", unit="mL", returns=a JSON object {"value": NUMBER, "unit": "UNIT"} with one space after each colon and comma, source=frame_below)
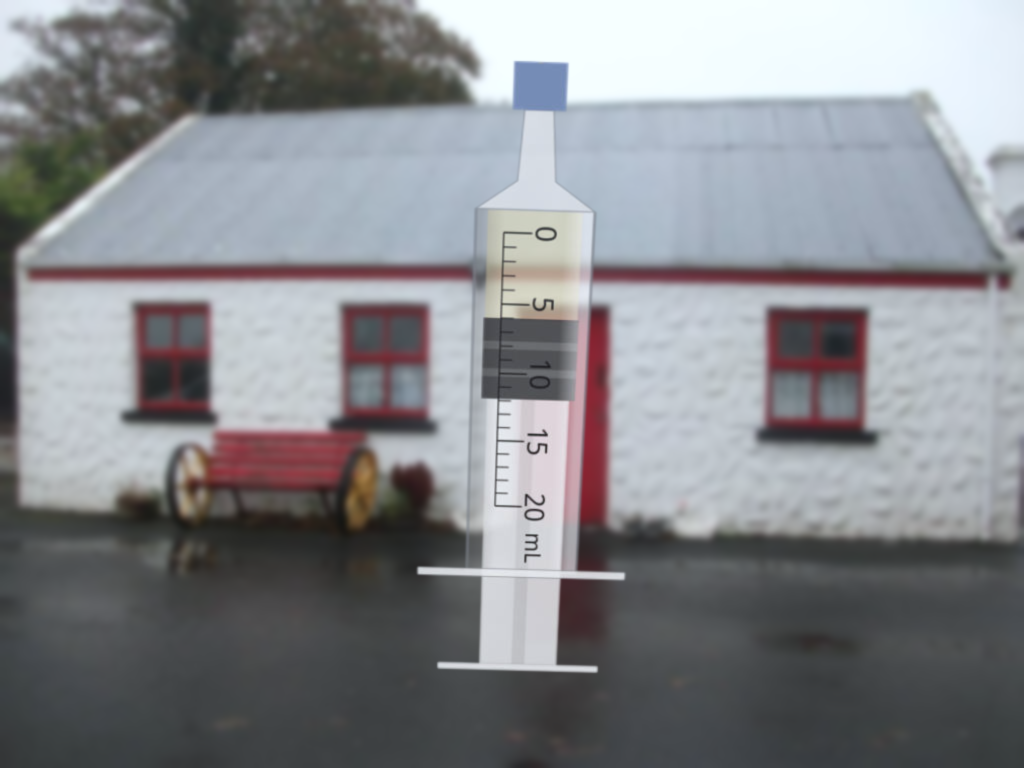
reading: {"value": 6, "unit": "mL"}
